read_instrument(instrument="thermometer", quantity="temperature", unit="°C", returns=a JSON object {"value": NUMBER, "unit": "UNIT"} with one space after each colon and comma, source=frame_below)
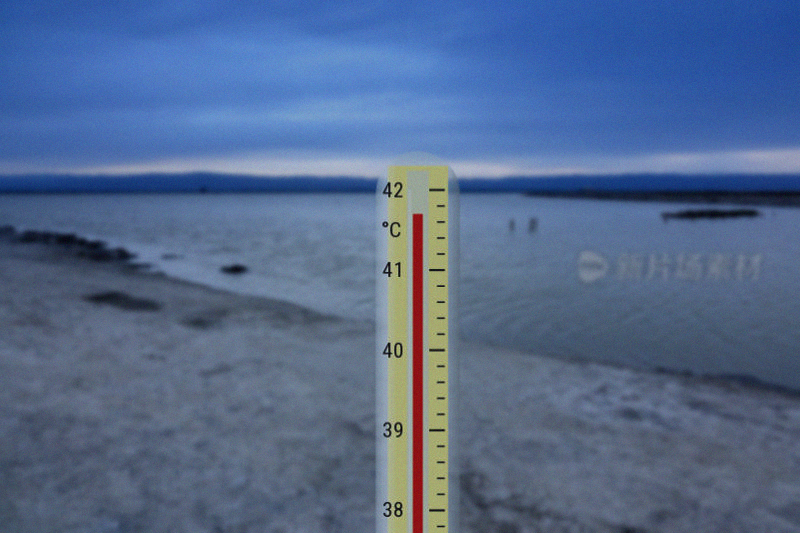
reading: {"value": 41.7, "unit": "°C"}
